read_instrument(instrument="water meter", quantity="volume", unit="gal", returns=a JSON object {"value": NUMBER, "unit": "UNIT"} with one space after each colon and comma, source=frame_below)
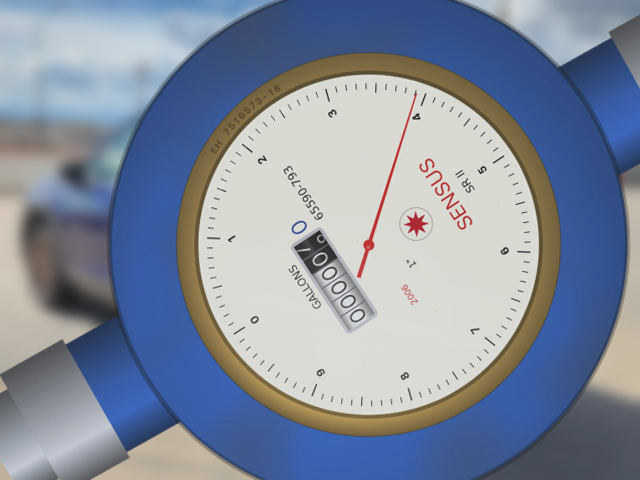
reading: {"value": 73.9, "unit": "gal"}
